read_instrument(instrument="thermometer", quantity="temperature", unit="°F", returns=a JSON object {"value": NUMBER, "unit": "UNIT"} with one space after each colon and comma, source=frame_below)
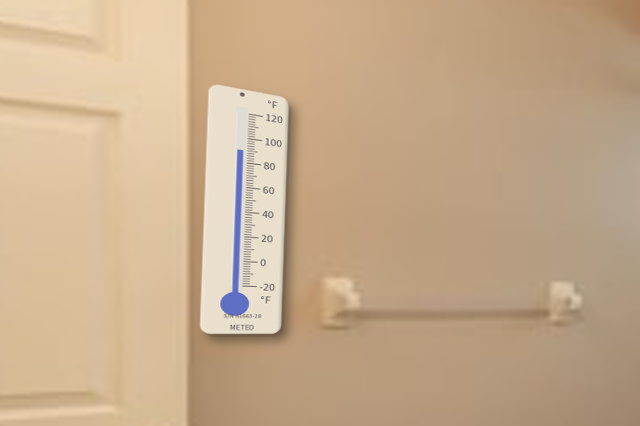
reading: {"value": 90, "unit": "°F"}
